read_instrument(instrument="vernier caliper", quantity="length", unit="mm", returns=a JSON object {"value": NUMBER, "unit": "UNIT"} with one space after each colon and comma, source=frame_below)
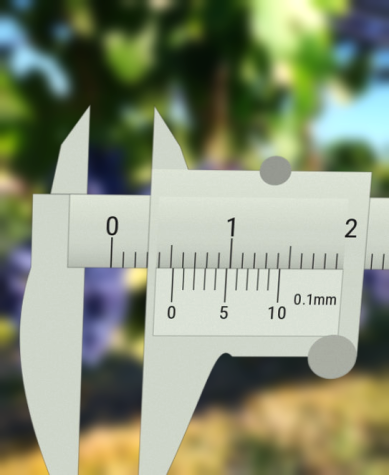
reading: {"value": 5.2, "unit": "mm"}
